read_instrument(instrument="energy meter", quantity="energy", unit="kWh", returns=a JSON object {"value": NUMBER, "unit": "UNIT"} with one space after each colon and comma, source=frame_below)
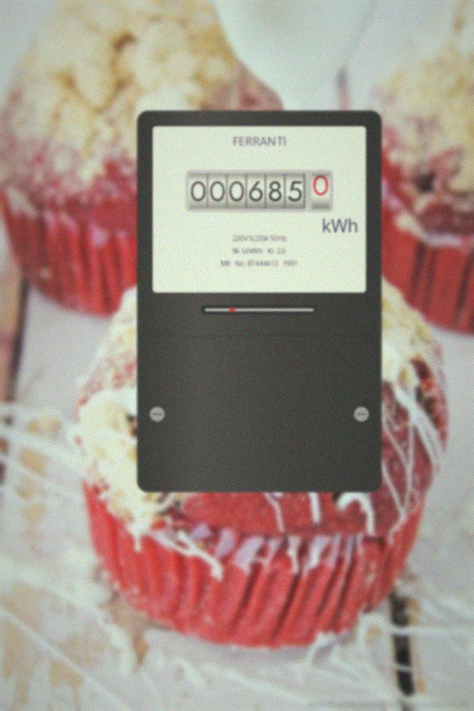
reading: {"value": 685.0, "unit": "kWh"}
